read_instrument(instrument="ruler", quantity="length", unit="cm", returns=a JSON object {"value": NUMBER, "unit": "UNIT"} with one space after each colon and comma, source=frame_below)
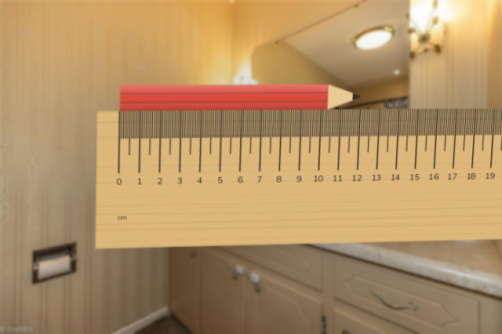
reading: {"value": 12, "unit": "cm"}
